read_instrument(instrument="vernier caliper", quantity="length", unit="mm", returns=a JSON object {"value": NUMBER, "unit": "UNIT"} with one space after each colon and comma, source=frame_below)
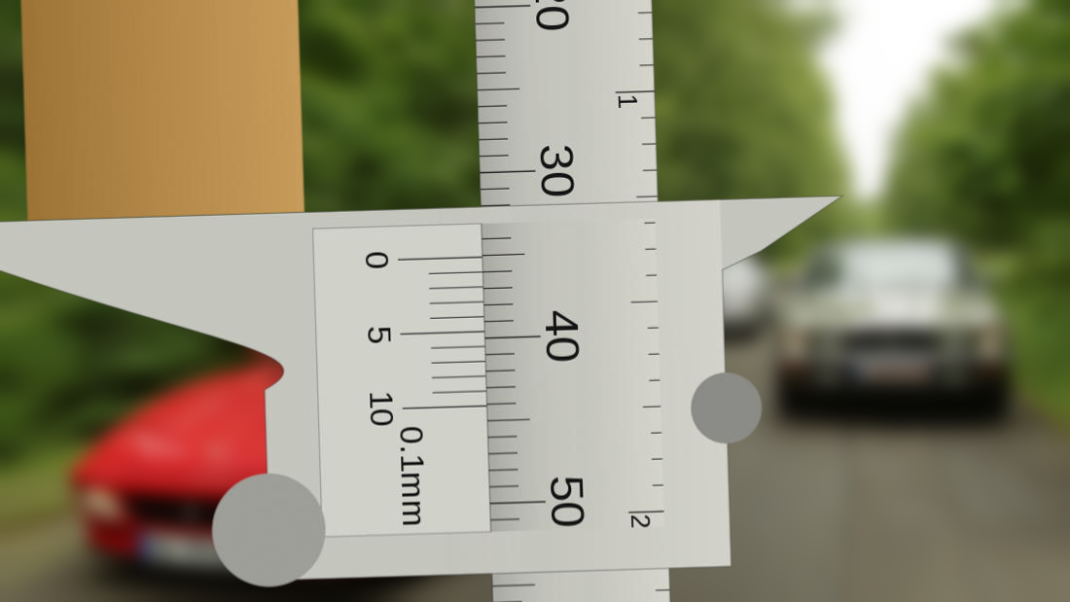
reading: {"value": 35.1, "unit": "mm"}
